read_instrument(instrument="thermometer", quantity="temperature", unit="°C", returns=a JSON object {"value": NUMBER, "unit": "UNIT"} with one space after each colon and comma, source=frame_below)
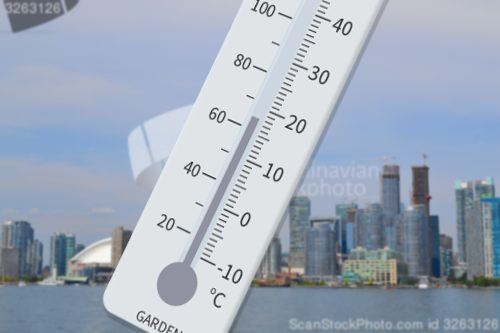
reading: {"value": 18, "unit": "°C"}
